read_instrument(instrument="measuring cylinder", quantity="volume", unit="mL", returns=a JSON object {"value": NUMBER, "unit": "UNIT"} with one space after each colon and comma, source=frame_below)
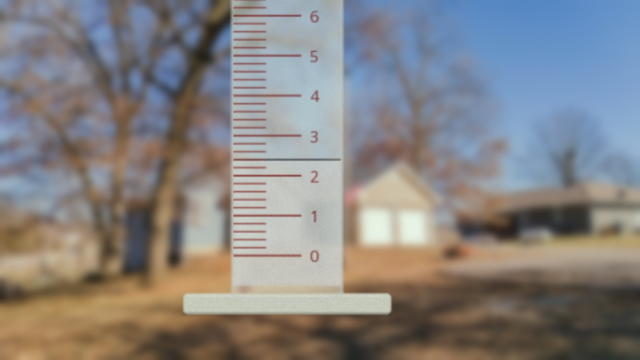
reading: {"value": 2.4, "unit": "mL"}
